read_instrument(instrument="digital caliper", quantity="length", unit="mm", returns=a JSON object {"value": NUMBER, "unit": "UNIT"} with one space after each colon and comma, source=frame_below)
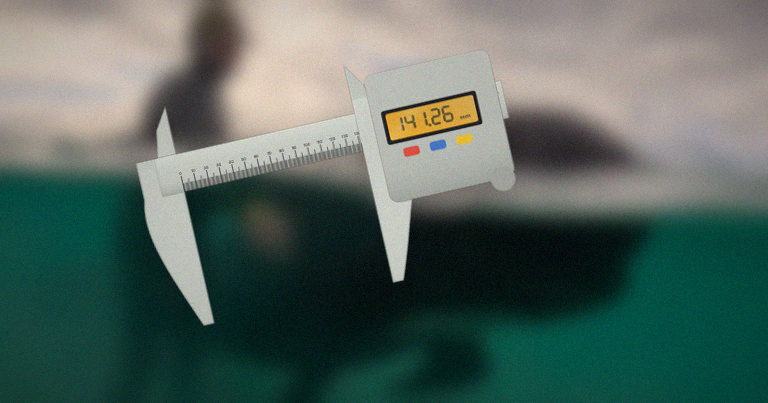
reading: {"value": 141.26, "unit": "mm"}
